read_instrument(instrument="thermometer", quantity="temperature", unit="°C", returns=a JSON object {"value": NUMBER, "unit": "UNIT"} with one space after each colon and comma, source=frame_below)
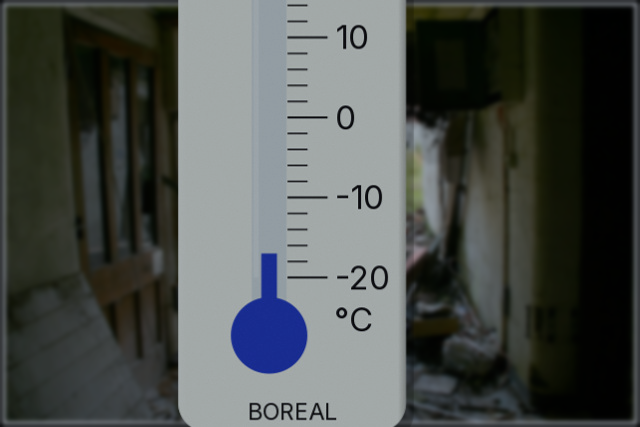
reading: {"value": -17, "unit": "°C"}
